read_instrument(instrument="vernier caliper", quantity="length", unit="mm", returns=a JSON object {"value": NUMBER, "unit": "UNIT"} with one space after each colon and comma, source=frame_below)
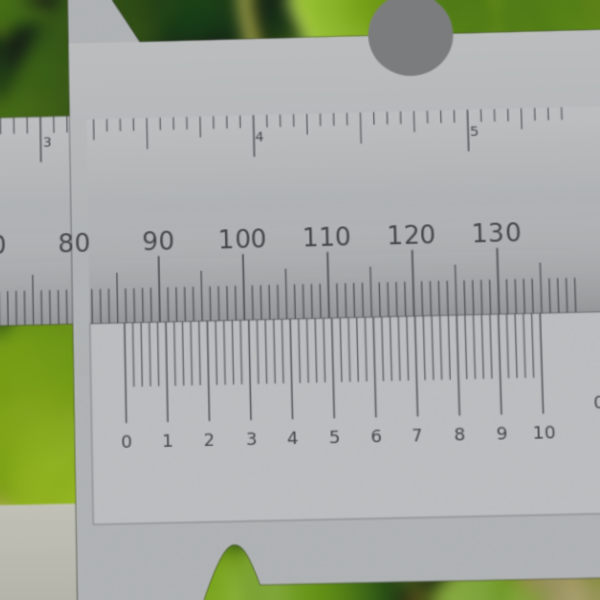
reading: {"value": 85.8, "unit": "mm"}
